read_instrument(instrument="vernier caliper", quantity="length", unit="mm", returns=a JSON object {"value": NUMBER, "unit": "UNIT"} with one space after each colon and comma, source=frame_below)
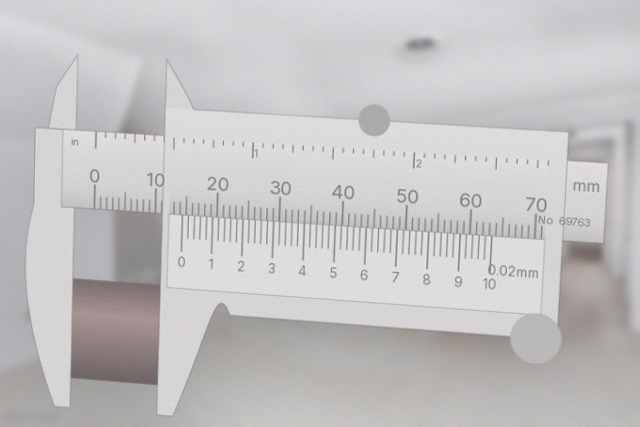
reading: {"value": 14.4, "unit": "mm"}
